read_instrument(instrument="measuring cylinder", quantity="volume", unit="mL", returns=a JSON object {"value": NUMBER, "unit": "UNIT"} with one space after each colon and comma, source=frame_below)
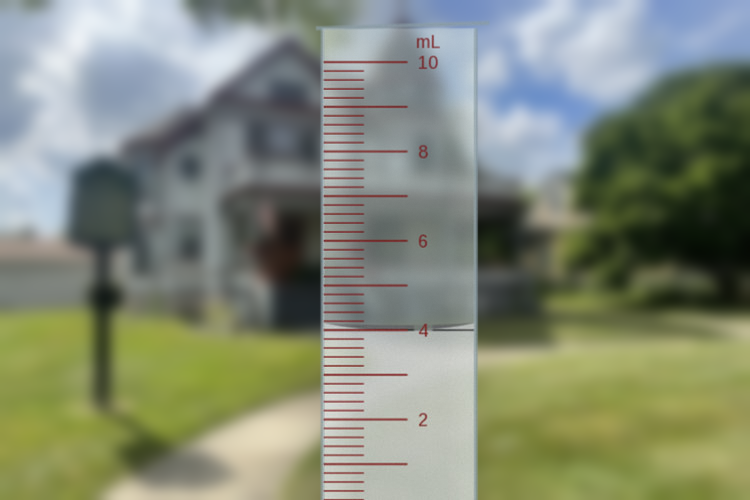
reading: {"value": 4, "unit": "mL"}
